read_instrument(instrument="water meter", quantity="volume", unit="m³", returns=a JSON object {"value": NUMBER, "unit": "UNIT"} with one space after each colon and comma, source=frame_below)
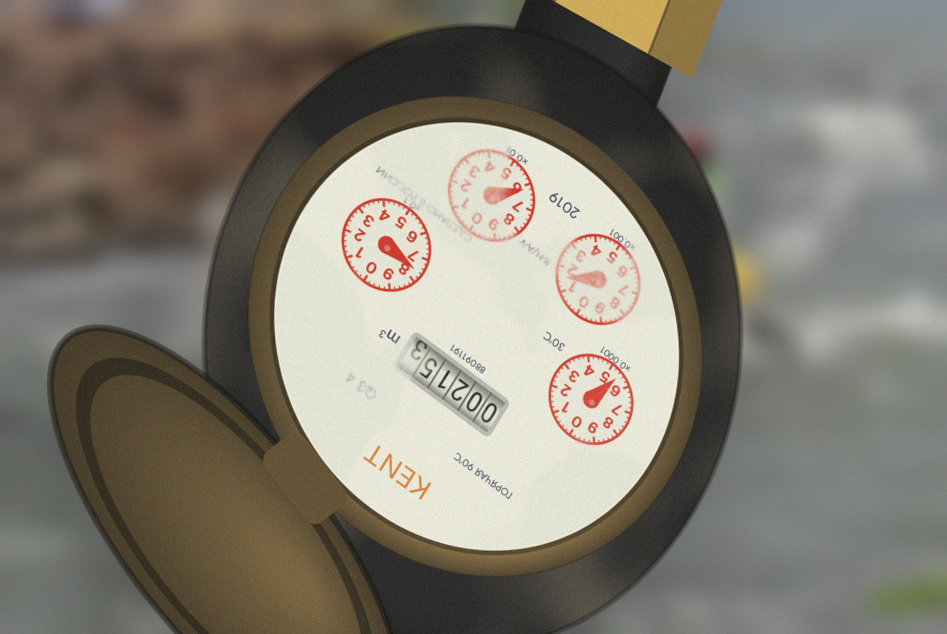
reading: {"value": 2152.7615, "unit": "m³"}
